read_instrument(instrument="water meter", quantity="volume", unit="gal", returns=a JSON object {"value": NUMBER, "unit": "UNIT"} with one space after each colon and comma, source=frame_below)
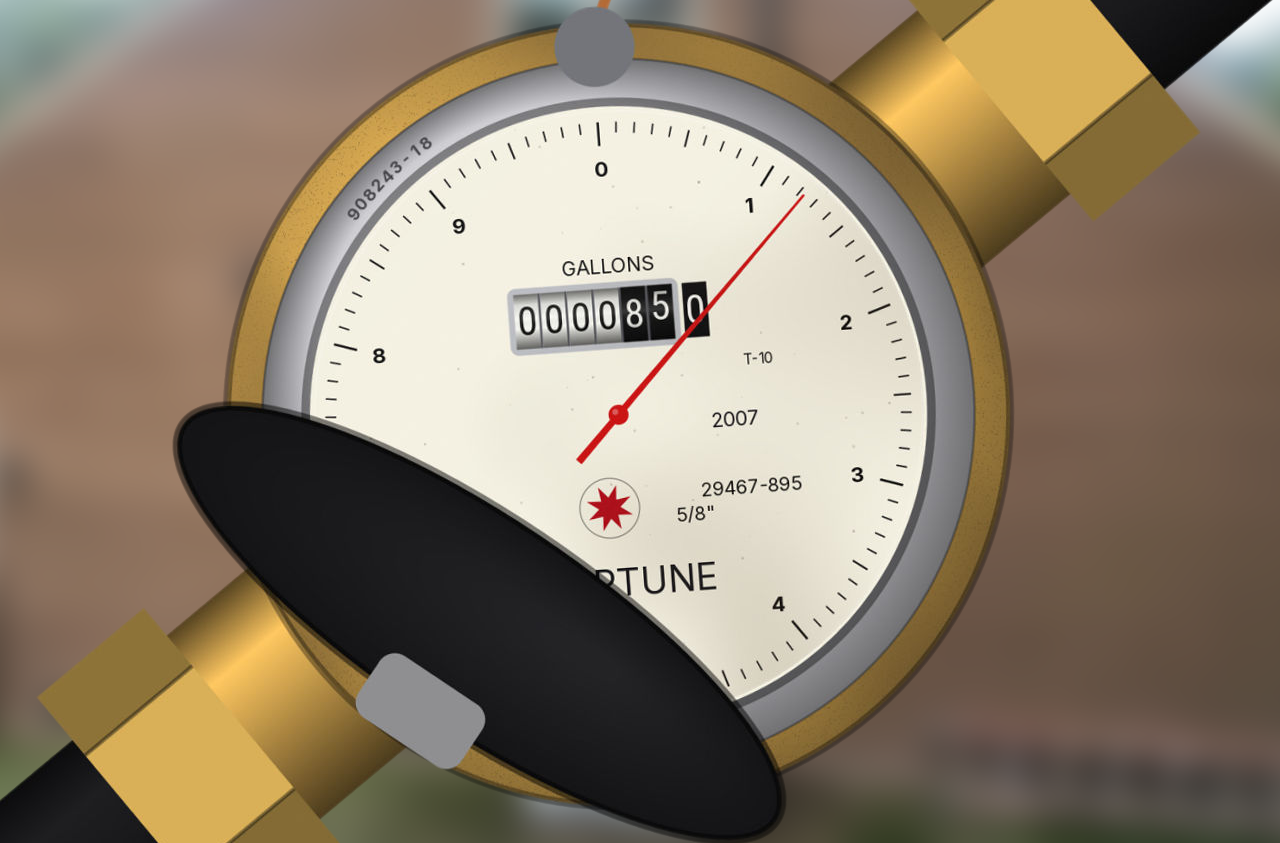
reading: {"value": 851.2, "unit": "gal"}
